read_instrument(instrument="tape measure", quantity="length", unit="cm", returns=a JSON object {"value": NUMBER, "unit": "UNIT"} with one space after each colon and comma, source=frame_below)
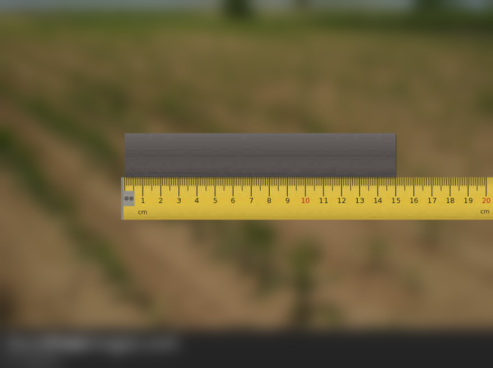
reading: {"value": 15, "unit": "cm"}
